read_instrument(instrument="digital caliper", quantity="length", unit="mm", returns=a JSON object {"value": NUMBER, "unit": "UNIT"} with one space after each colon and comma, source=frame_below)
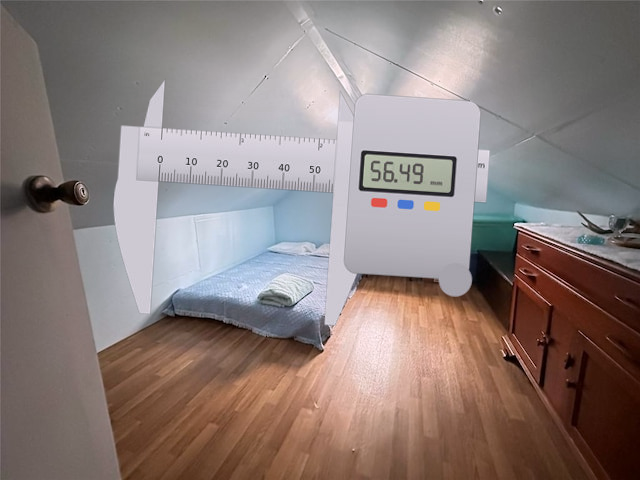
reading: {"value": 56.49, "unit": "mm"}
